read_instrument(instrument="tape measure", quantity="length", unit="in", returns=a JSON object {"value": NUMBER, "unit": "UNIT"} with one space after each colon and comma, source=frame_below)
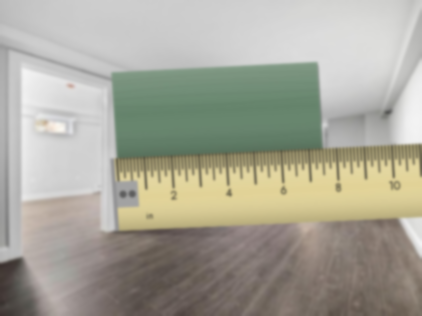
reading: {"value": 7.5, "unit": "in"}
